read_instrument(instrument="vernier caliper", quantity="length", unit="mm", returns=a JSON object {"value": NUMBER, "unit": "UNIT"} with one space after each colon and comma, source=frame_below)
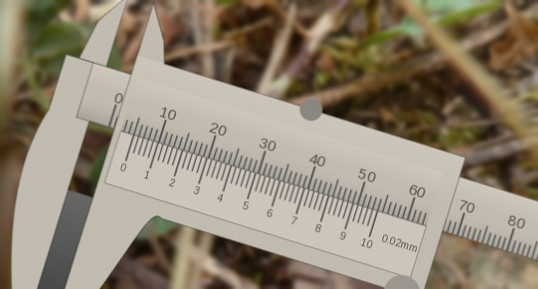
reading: {"value": 5.0, "unit": "mm"}
